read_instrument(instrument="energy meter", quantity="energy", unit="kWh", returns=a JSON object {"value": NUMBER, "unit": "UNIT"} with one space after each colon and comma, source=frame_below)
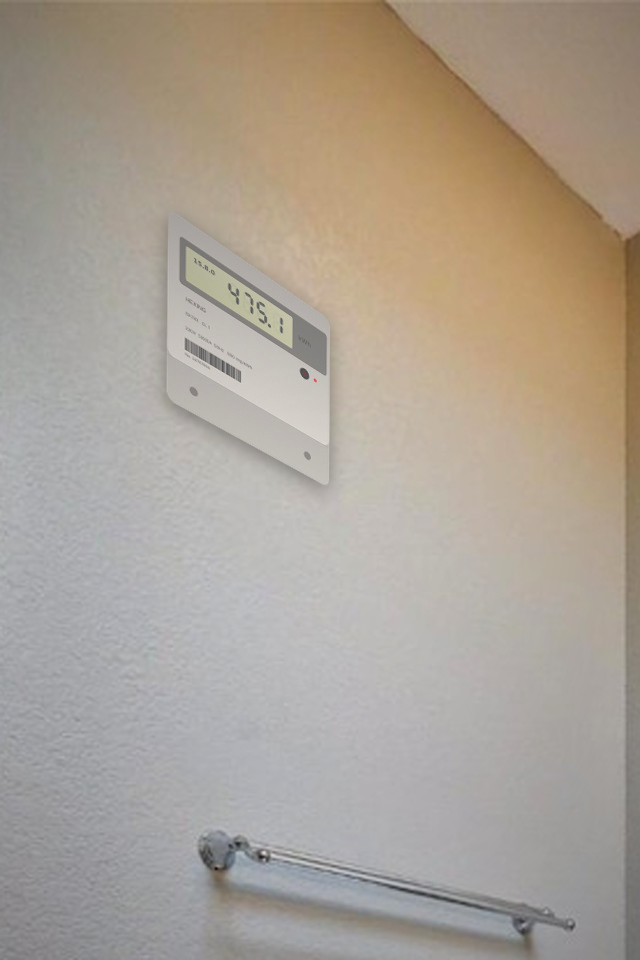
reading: {"value": 475.1, "unit": "kWh"}
